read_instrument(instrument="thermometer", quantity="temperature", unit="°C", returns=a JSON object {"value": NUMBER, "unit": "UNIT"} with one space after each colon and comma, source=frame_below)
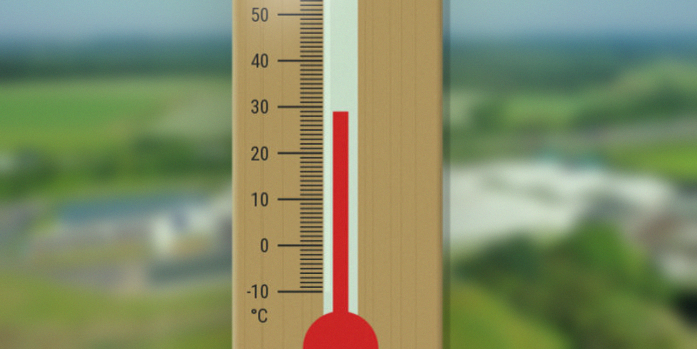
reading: {"value": 29, "unit": "°C"}
